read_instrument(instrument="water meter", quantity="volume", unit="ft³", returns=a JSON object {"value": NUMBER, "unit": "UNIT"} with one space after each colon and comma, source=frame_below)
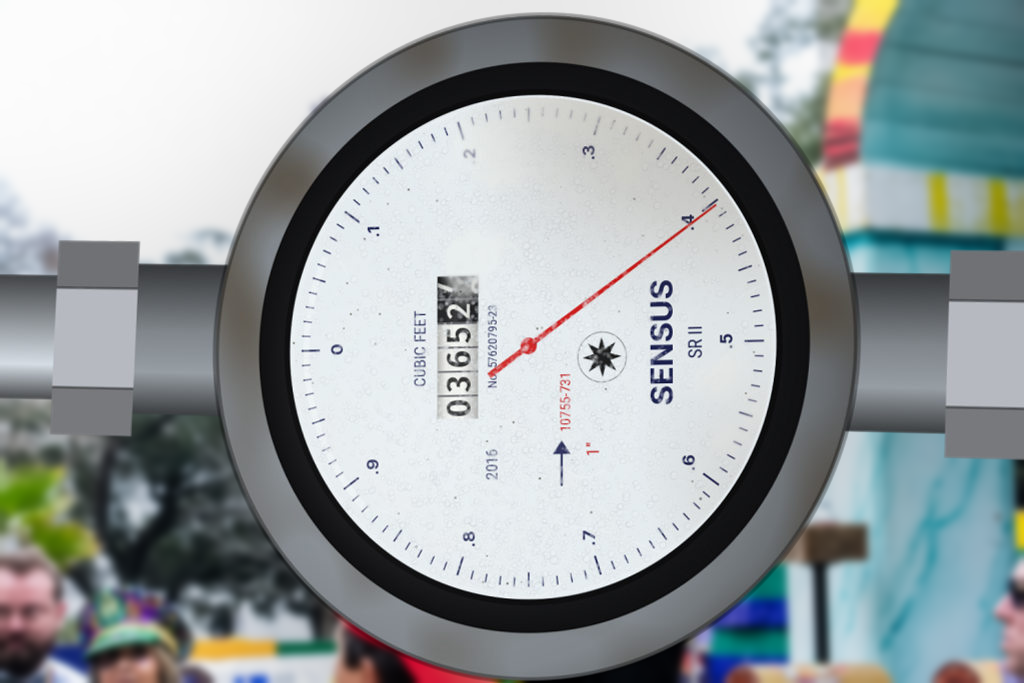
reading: {"value": 36527.40, "unit": "ft³"}
